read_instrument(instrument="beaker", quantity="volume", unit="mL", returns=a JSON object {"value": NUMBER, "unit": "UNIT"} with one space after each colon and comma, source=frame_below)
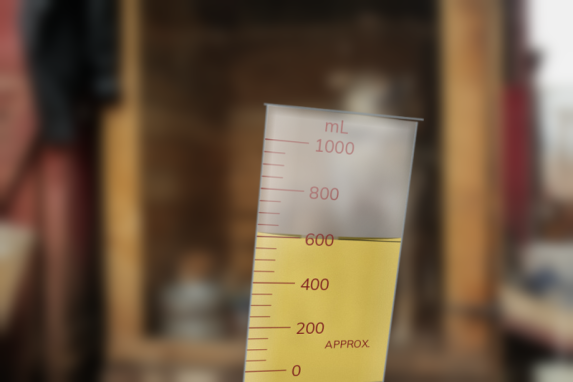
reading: {"value": 600, "unit": "mL"}
